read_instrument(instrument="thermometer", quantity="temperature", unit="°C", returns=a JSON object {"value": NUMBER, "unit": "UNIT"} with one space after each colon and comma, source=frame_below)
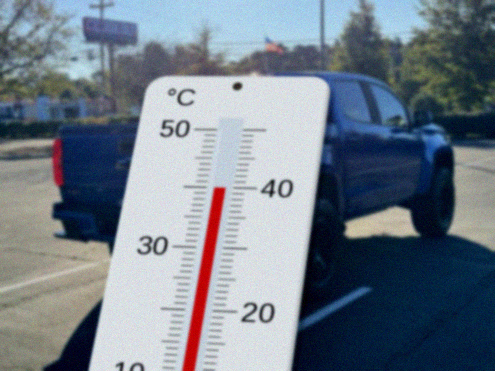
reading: {"value": 40, "unit": "°C"}
